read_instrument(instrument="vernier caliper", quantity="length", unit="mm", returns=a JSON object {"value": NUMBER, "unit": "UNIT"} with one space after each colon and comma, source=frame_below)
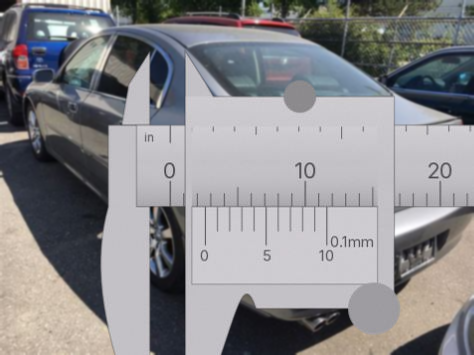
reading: {"value": 2.6, "unit": "mm"}
